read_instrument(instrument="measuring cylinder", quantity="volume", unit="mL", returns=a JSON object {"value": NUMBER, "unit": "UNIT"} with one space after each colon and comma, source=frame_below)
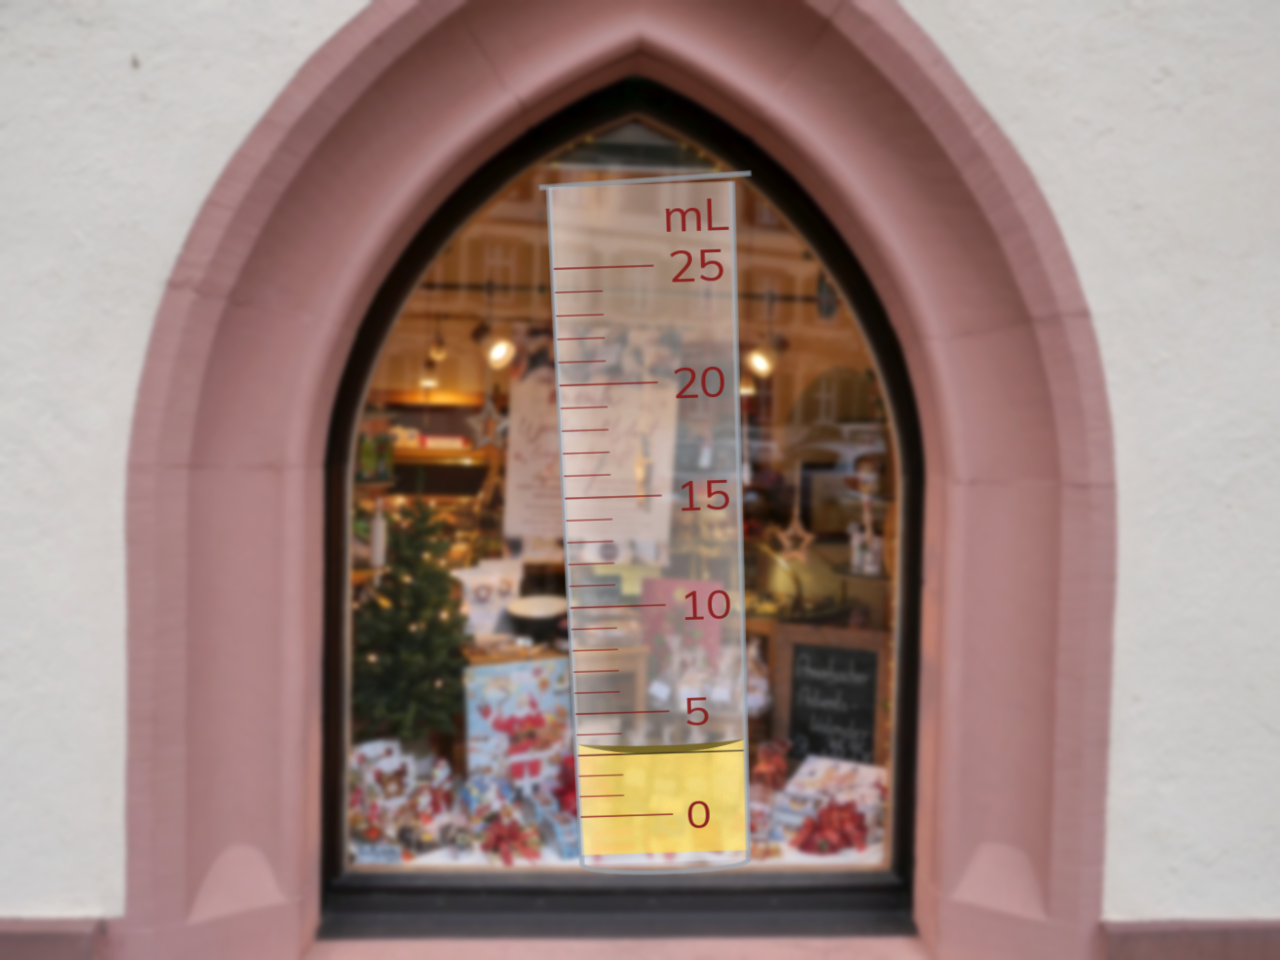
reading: {"value": 3, "unit": "mL"}
